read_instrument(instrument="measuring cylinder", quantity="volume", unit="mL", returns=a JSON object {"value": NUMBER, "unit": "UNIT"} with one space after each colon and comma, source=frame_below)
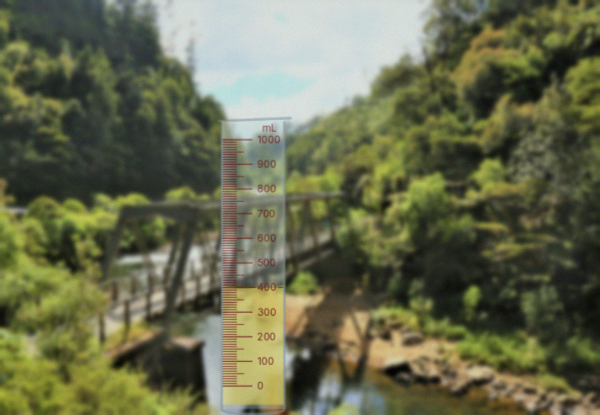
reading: {"value": 400, "unit": "mL"}
